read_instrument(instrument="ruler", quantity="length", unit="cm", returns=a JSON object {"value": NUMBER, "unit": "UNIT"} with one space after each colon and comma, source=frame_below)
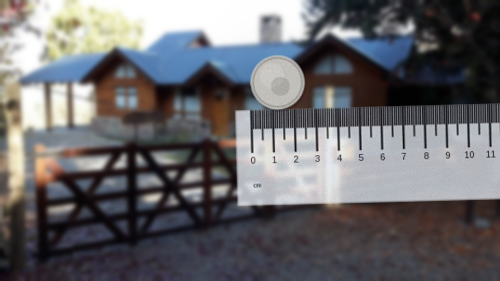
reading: {"value": 2.5, "unit": "cm"}
